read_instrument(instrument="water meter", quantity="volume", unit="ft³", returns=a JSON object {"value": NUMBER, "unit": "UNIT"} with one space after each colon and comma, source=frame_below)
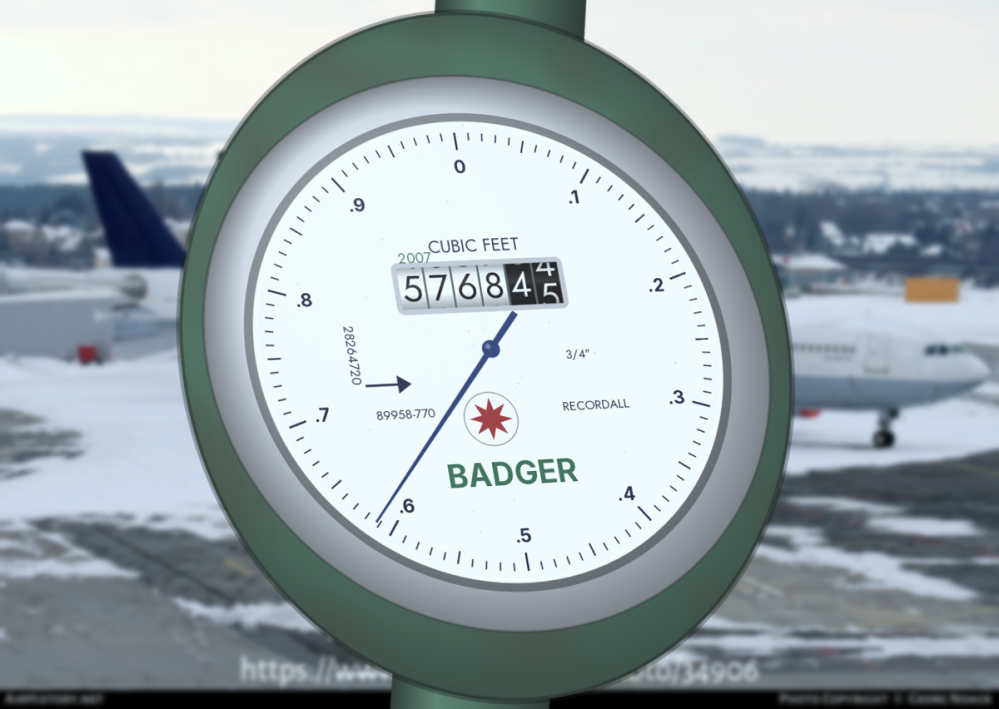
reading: {"value": 576844.61, "unit": "ft³"}
